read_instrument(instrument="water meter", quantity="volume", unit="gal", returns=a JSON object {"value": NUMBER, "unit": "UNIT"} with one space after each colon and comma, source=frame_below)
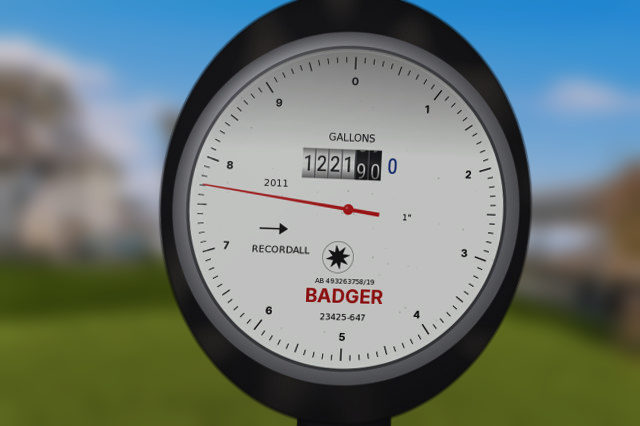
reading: {"value": 1221897.7, "unit": "gal"}
